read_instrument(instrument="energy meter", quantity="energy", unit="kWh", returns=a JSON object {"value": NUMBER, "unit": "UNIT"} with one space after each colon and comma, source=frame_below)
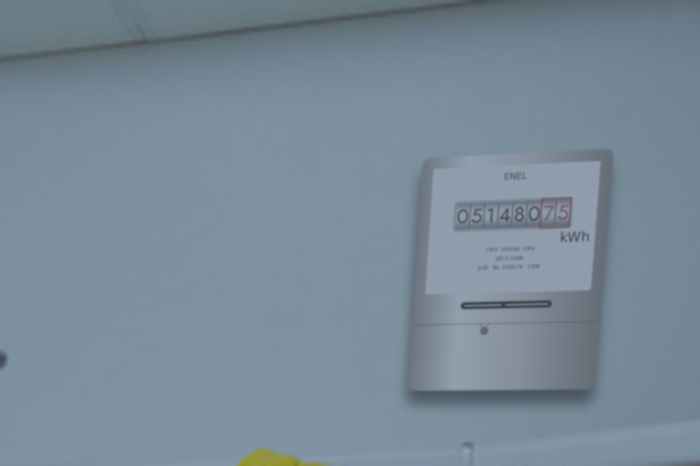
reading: {"value": 51480.75, "unit": "kWh"}
